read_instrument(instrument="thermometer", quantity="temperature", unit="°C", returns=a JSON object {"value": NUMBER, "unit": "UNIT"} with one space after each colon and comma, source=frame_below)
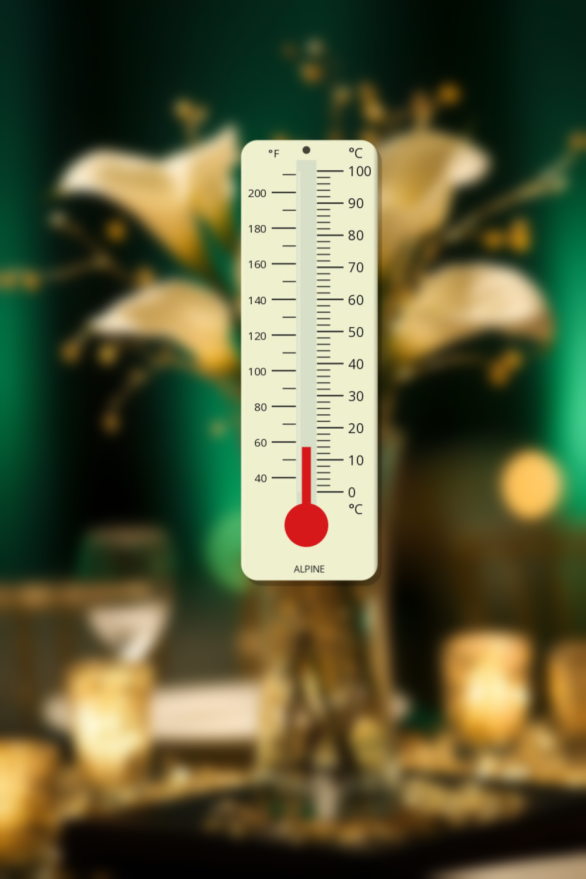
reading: {"value": 14, "unit": "°C"}
